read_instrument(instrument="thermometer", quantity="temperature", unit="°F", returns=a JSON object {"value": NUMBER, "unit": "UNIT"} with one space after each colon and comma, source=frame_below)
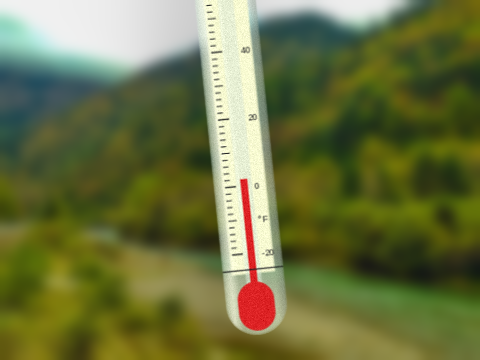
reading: {"value": 2, "unit": "°F"}
